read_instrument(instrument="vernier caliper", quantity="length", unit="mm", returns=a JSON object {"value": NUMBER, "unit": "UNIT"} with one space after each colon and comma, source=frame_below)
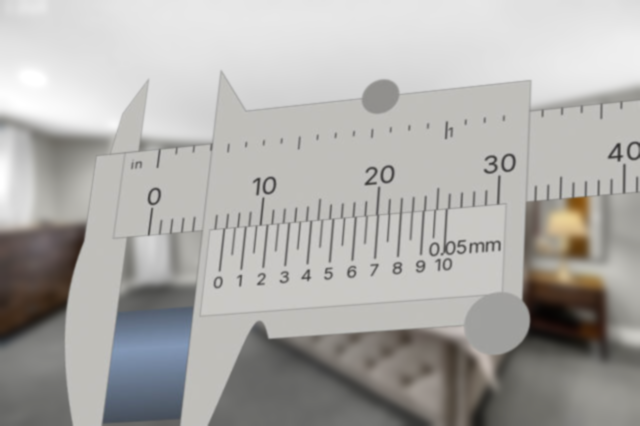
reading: {"value": 6.8, "unit": "mm"}
